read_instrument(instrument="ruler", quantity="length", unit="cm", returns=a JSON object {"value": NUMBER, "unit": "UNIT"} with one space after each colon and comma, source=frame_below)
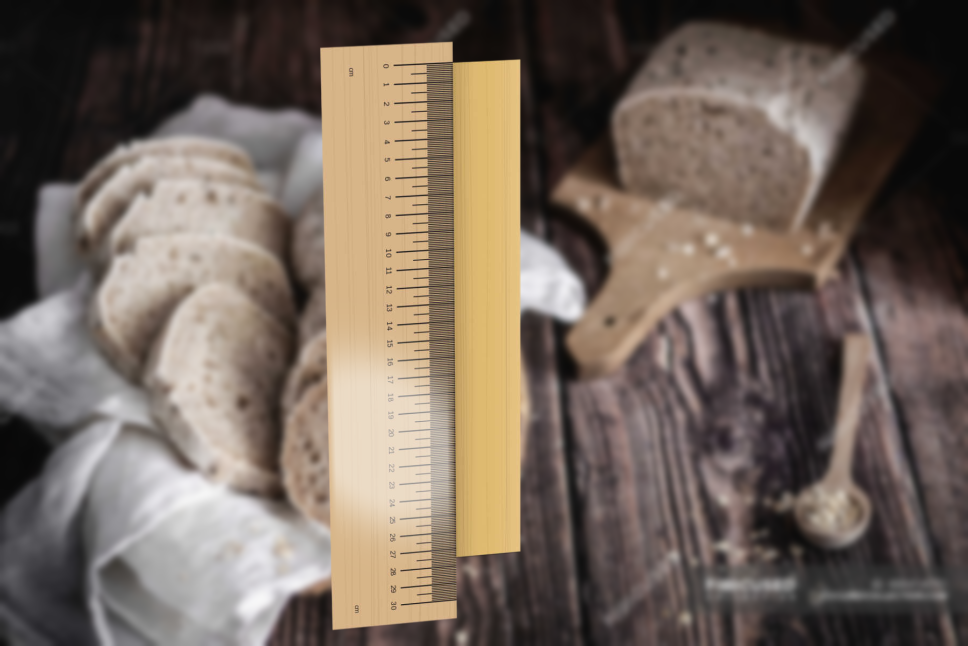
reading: {"value": 27.5, "unit": "cm"}
